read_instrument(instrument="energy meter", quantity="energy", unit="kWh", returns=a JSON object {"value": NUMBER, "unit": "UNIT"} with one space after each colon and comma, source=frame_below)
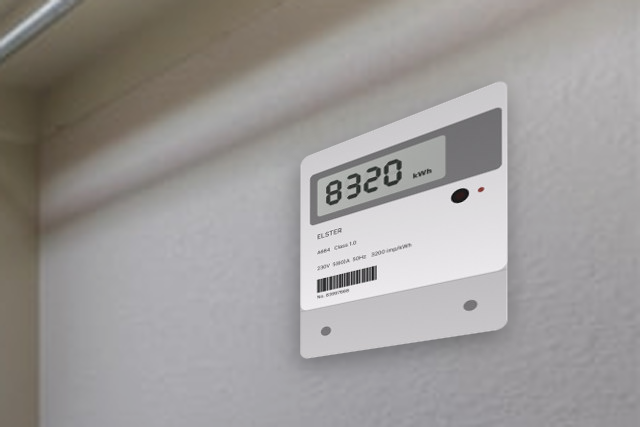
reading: {"value": 8320, "unit": "kWh"}
